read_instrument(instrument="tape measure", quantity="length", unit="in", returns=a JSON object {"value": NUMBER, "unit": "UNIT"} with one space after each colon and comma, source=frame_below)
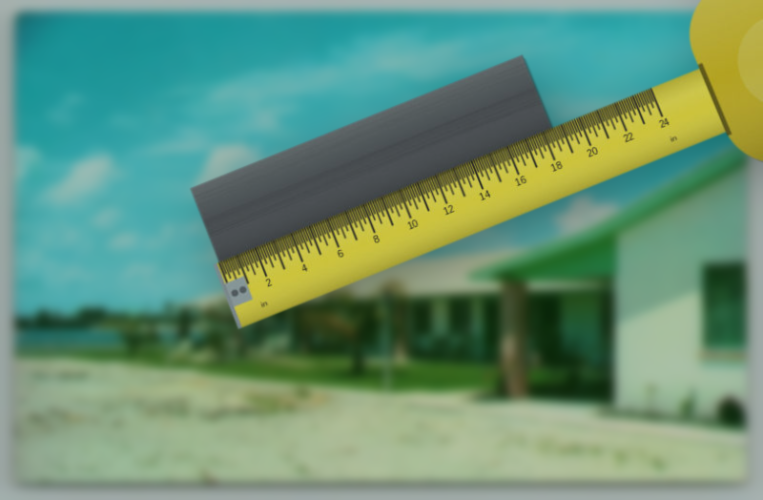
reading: {"value": 18.5, "unit": "in"}
